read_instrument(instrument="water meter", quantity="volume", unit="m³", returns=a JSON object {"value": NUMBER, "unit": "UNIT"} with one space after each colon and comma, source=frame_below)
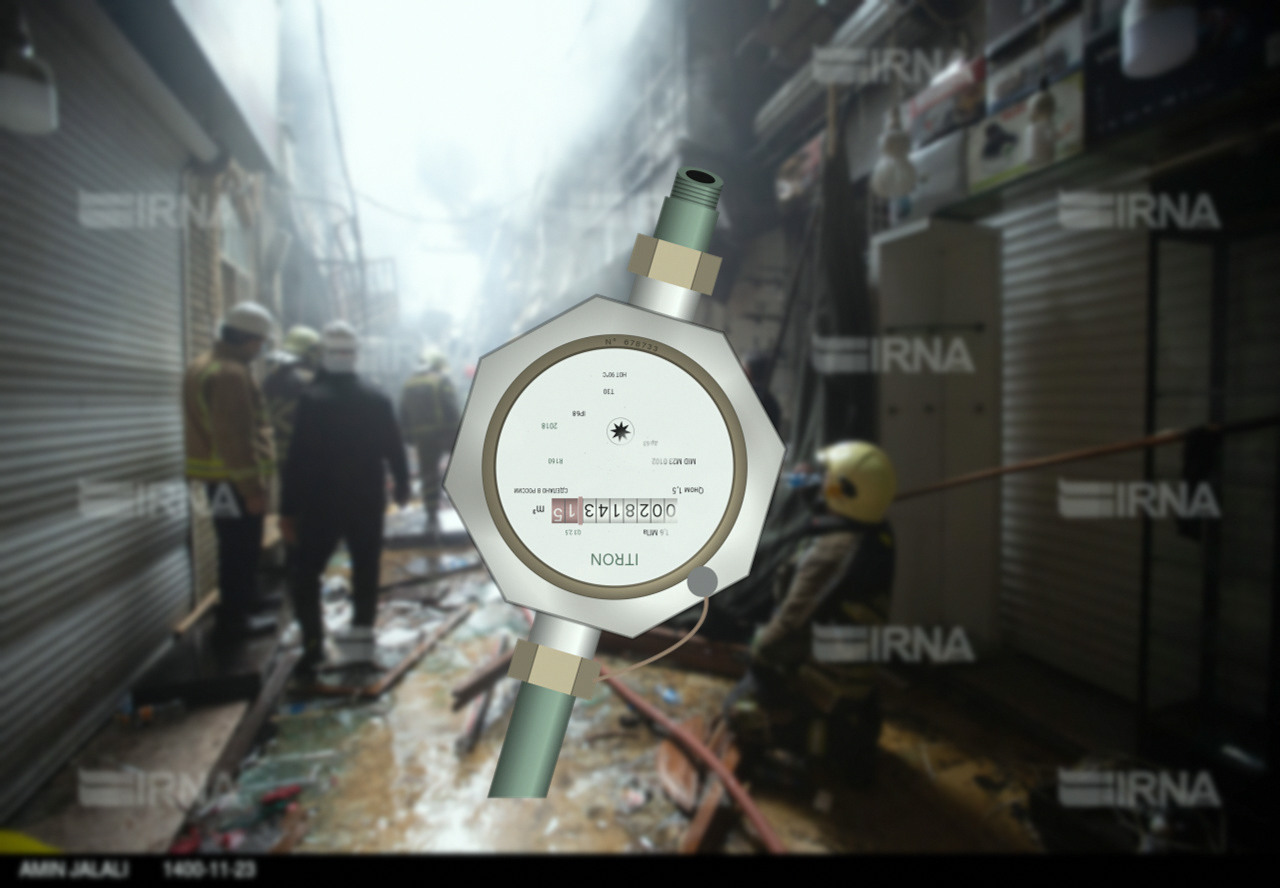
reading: {"value": 28143.15, "unit": "m³"}
